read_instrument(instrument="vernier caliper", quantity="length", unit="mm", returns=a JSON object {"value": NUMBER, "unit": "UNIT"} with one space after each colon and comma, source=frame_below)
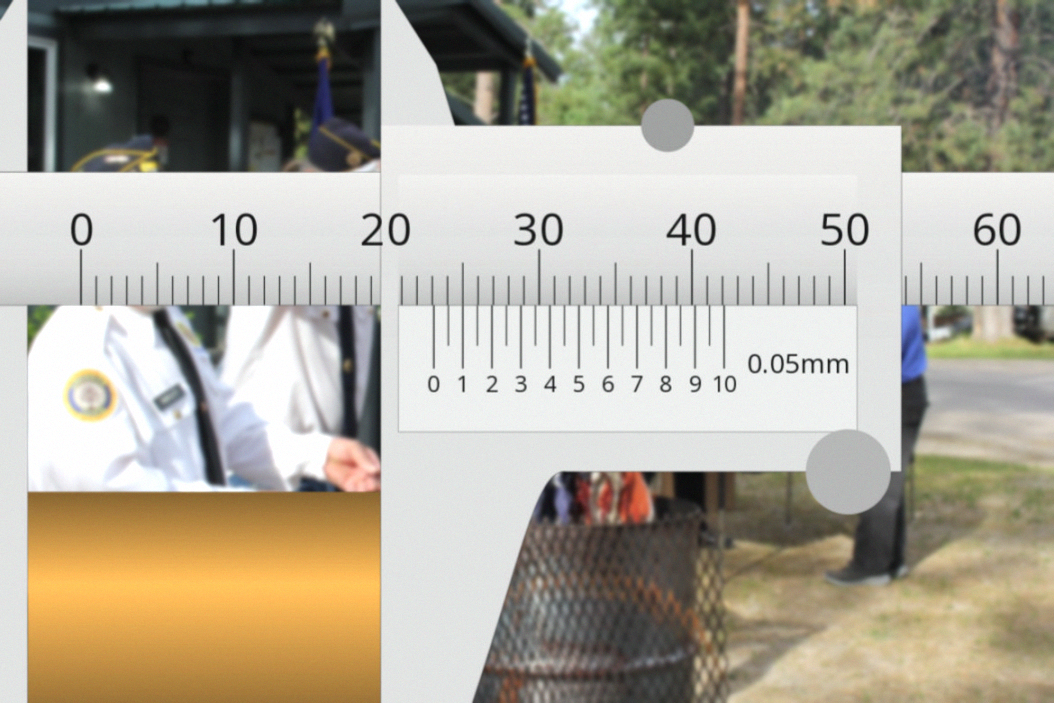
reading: {"value": 23.1, "unit": "mm"}
